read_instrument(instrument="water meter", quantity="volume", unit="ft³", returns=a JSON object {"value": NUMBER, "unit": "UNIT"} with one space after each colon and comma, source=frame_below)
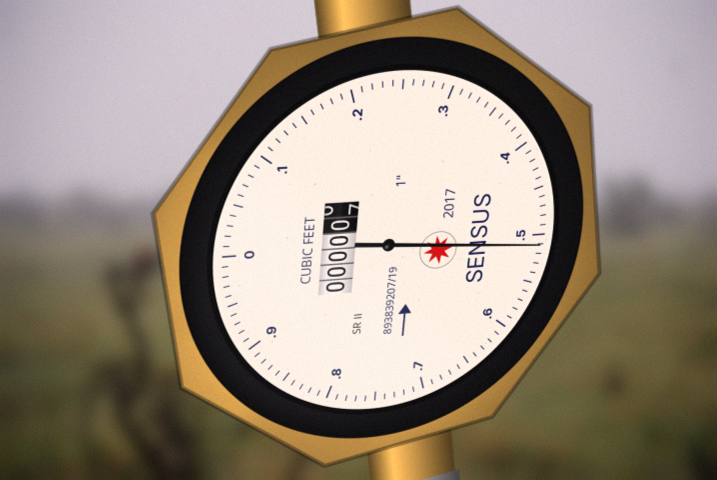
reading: {"value": 6.51, "unit": "ft³"}
